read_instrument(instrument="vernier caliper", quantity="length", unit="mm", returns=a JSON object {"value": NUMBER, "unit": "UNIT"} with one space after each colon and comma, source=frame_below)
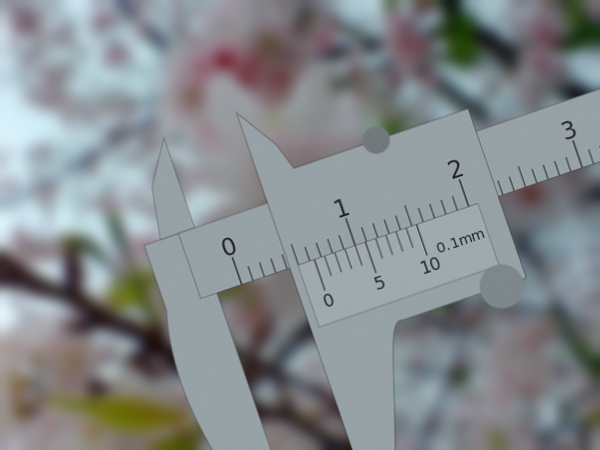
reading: {"value": 6.4, "unit": "mm"}
